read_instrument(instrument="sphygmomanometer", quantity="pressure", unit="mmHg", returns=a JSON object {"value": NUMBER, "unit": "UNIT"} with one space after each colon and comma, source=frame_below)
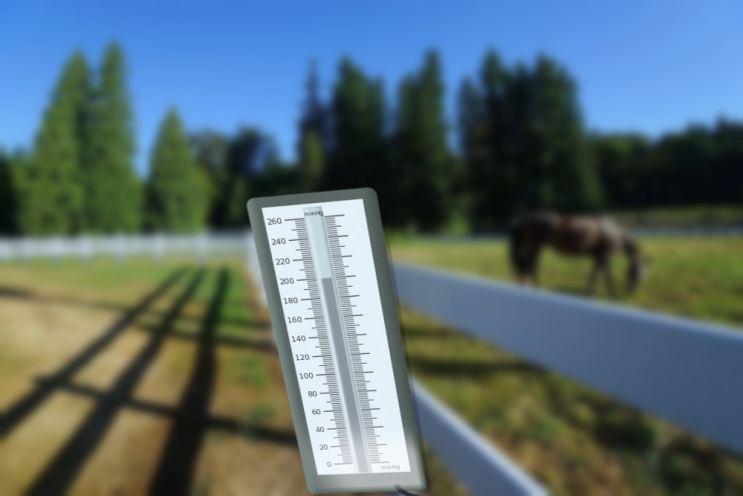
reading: {"value": 200, "unit": "mmHg"}
